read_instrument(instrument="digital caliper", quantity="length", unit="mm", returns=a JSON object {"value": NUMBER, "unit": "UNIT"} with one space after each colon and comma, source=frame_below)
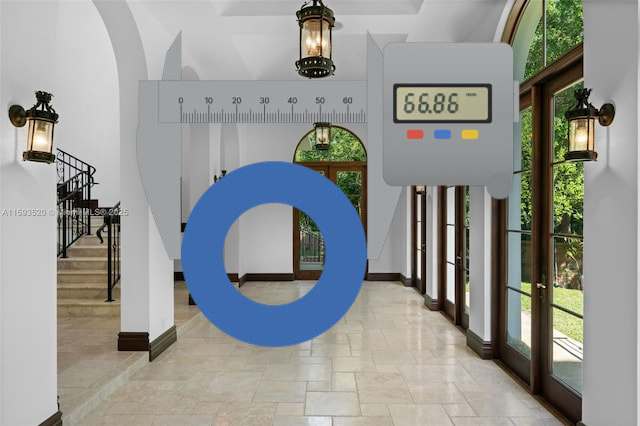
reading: {"value": 66.86, "unit": "mm"}
